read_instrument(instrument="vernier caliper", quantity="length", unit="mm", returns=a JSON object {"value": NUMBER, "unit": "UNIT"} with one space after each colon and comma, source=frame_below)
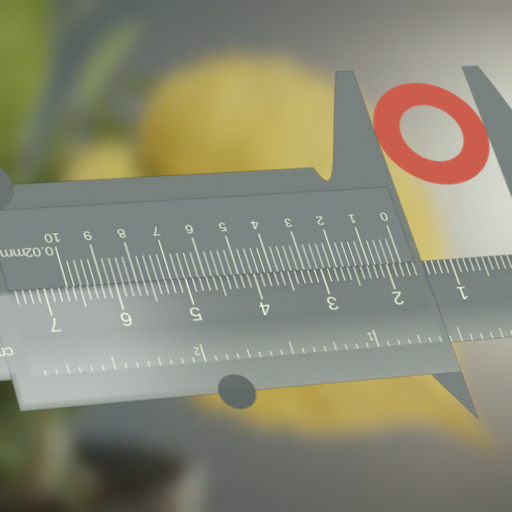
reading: {"value": 17.8, "unit": "mm"}
